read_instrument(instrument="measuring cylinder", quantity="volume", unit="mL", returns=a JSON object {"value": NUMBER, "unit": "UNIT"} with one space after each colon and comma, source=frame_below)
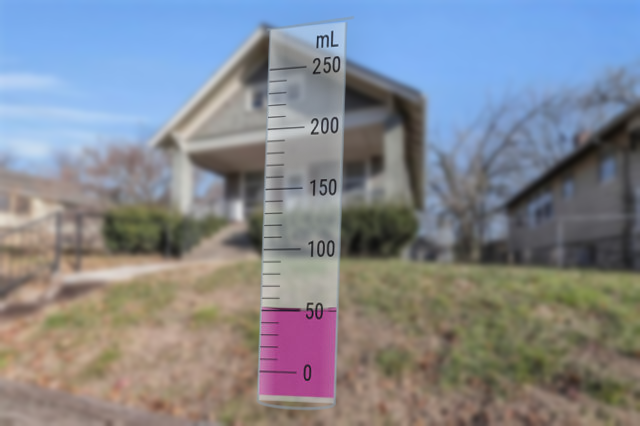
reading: {"value": 50, "unit": "mL"}
